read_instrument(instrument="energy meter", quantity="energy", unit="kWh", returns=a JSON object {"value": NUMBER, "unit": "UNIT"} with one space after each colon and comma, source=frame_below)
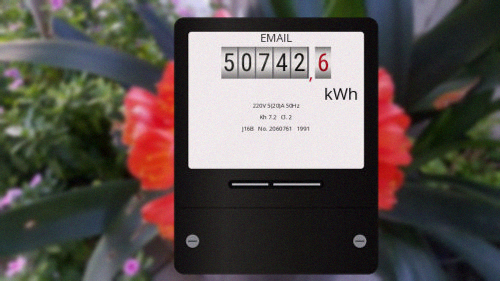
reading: {"value": 50742.6, "unit": "kWh"}
